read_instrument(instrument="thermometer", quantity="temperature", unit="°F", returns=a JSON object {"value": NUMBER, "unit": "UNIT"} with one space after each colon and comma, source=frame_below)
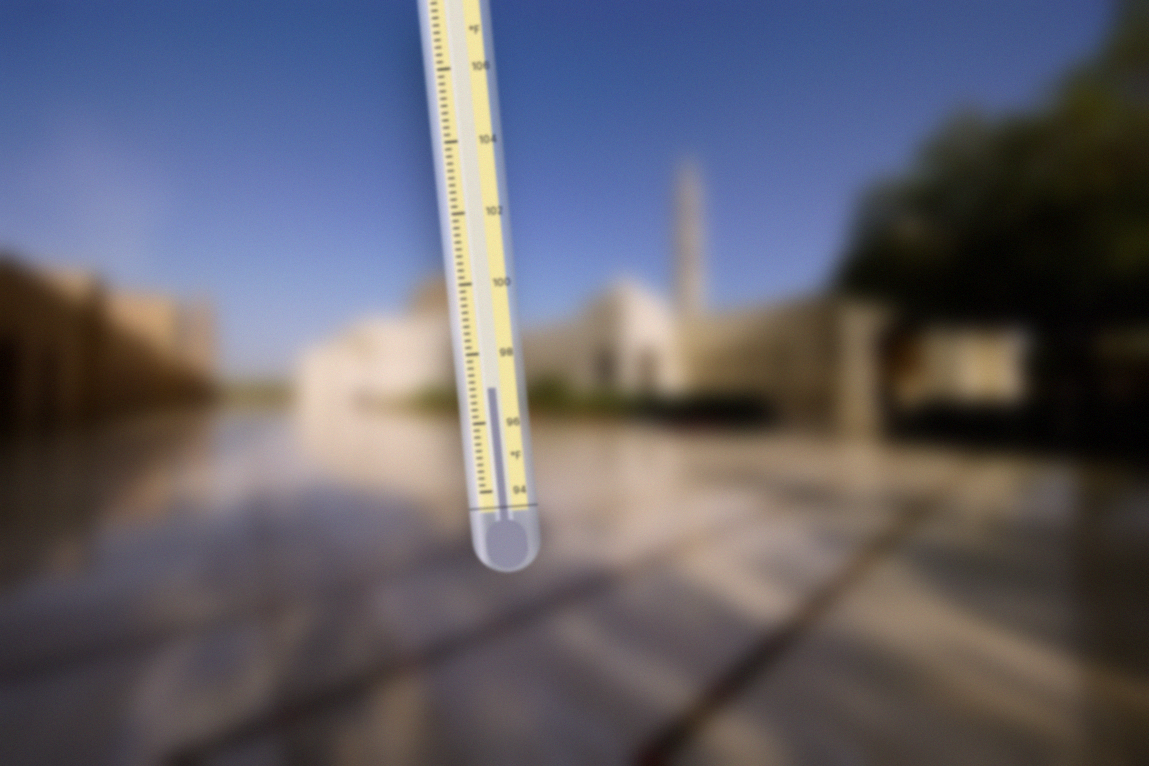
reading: {"value": 97, "unit": "°F"}
